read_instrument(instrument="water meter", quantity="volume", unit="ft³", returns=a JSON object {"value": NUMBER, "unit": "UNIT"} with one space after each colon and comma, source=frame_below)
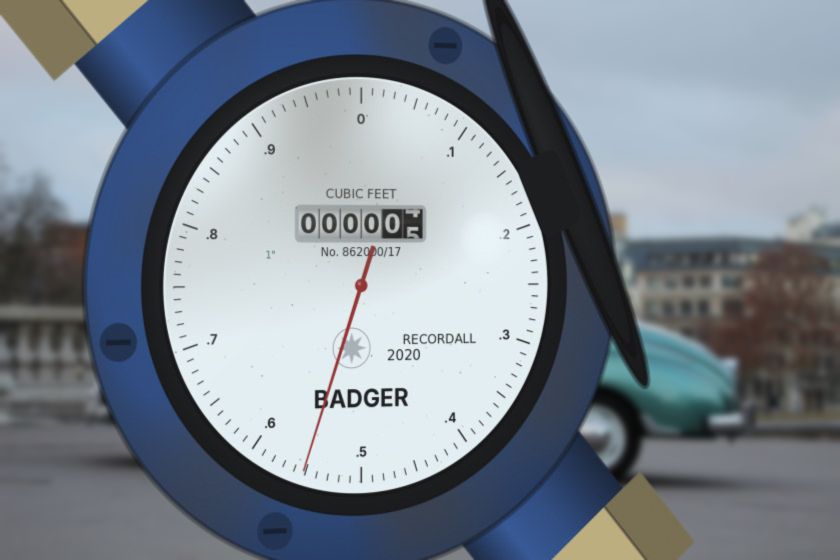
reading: {"value": 4.55, "unit": "ft³"}
